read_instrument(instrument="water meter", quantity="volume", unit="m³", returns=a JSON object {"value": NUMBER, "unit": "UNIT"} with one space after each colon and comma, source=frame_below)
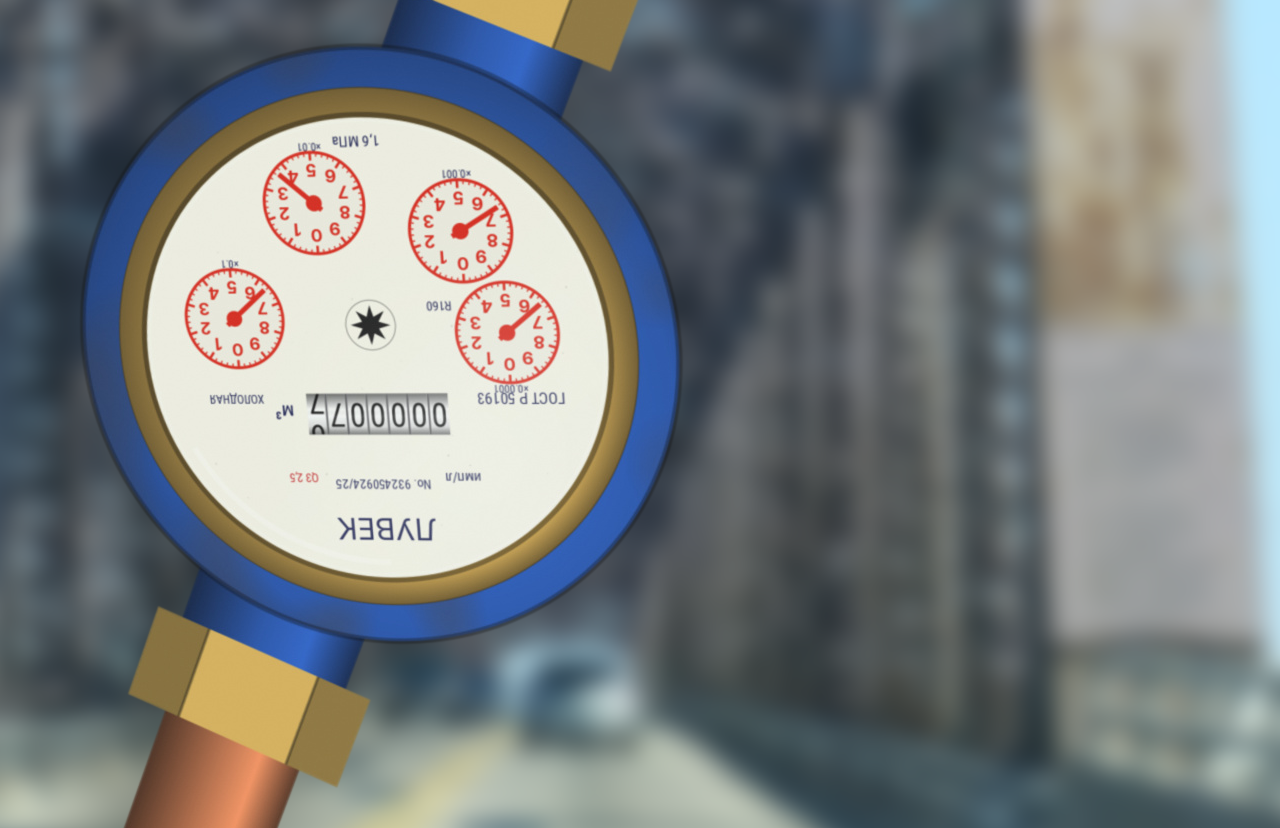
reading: {"value": 76.6366, "unit": "m³"}
